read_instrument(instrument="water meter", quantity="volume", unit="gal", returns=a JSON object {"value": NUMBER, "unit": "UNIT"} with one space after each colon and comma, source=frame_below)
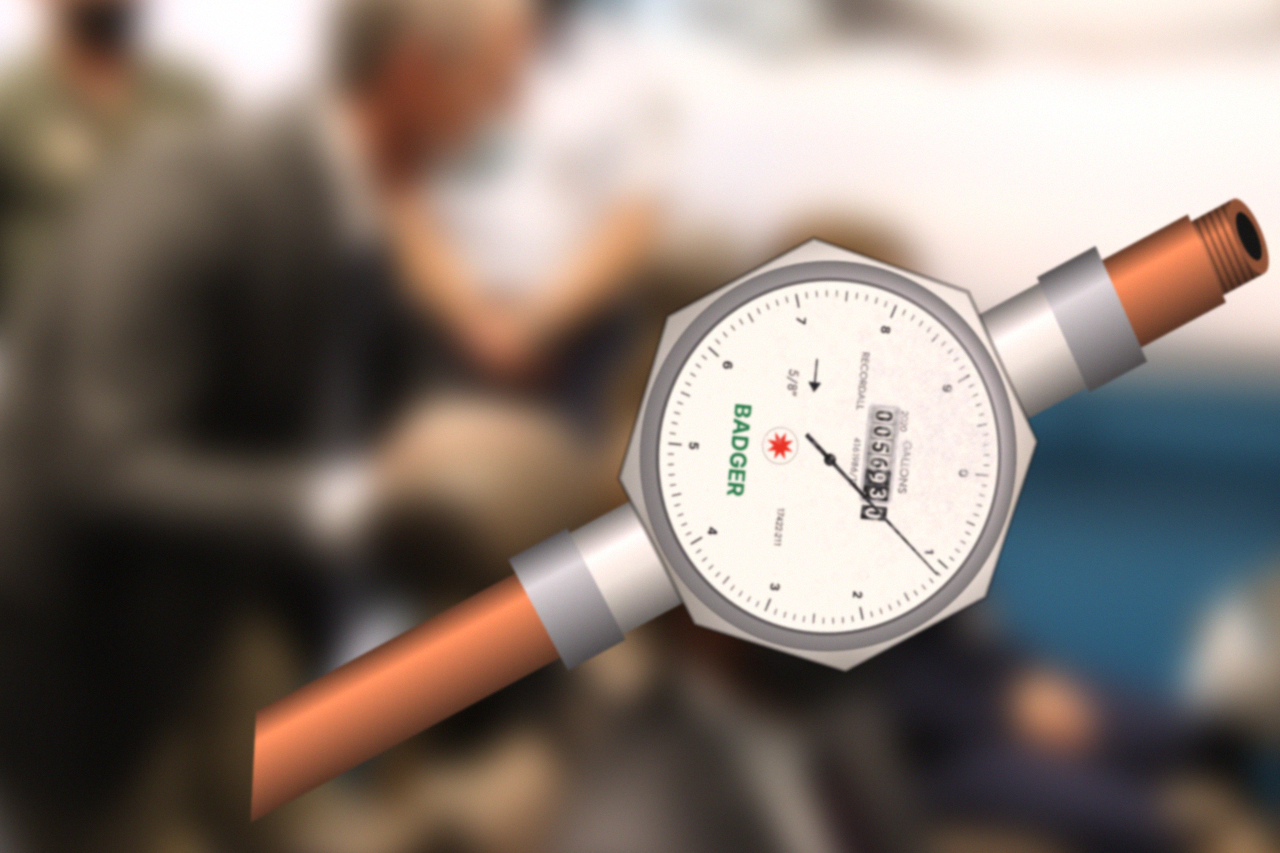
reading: {"value": 56931.1, "unit": "gal"}
